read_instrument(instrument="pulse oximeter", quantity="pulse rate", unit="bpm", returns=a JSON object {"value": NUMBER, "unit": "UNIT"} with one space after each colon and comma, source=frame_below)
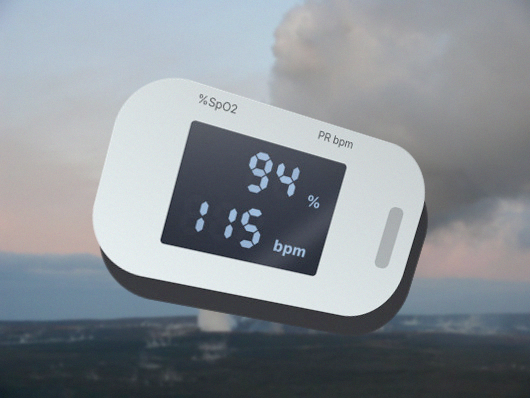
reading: {"value": 115, "unit": "bpm"}
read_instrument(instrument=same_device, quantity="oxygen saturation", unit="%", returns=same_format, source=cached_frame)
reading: {"value": 94, "unit": "%"}
